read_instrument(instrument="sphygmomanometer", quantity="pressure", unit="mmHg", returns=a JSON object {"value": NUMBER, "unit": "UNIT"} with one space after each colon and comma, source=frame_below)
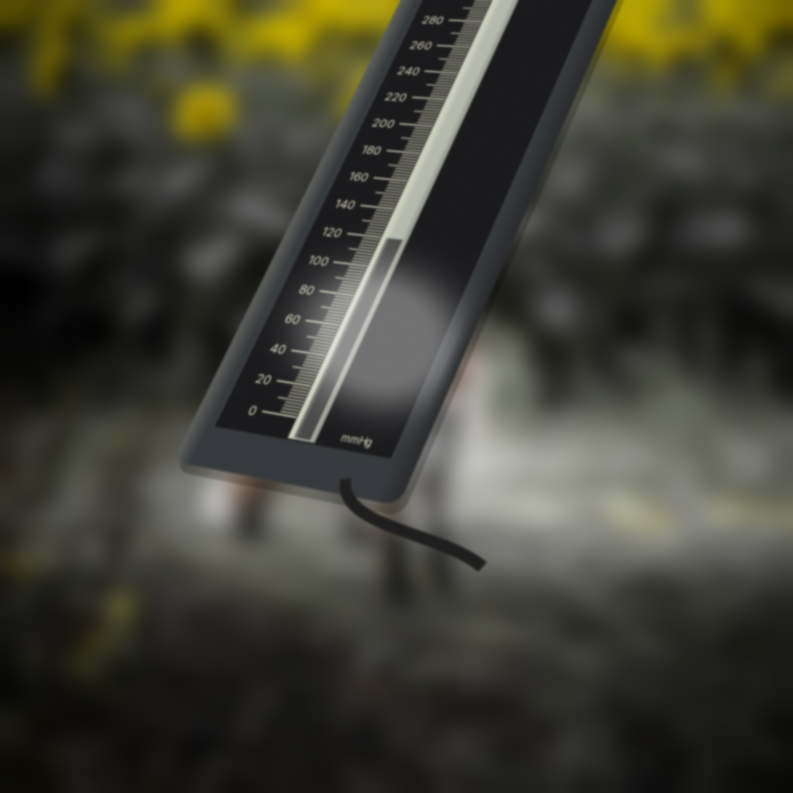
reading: {"value": 120, "unit": "mmHg"}
